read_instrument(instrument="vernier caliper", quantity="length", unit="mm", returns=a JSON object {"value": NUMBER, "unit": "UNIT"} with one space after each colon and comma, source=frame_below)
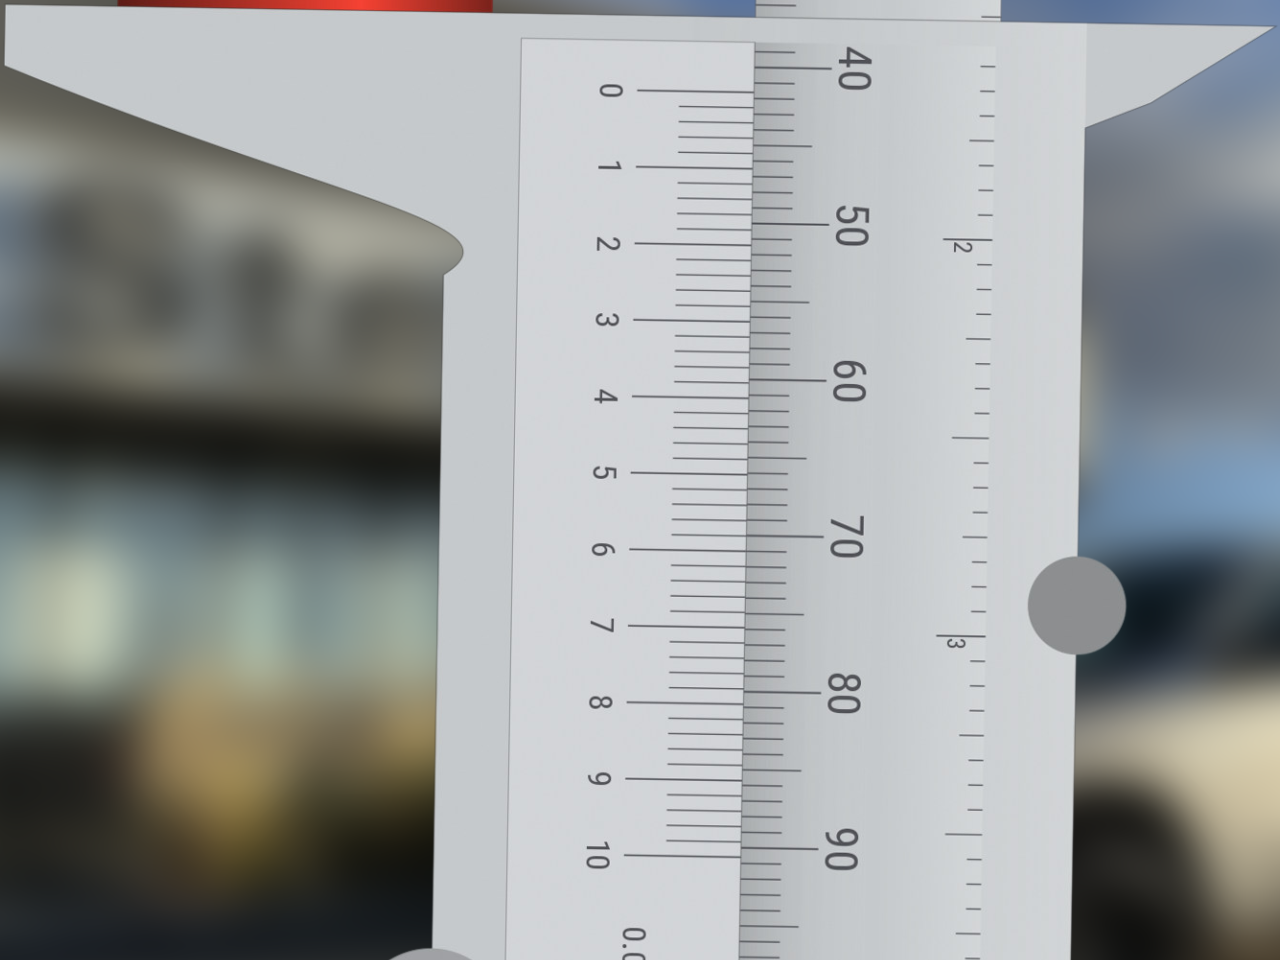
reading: {"value": 41.6, "unit": "mm"}
